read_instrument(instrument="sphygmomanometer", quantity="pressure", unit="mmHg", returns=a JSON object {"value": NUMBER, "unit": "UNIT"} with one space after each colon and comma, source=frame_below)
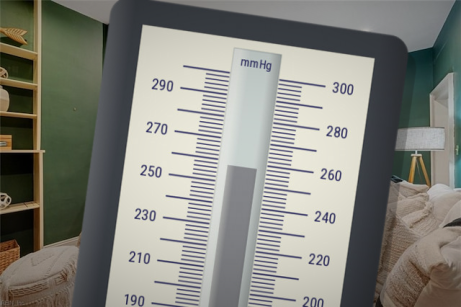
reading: {"value": 258, "unit": "mmHg"}
